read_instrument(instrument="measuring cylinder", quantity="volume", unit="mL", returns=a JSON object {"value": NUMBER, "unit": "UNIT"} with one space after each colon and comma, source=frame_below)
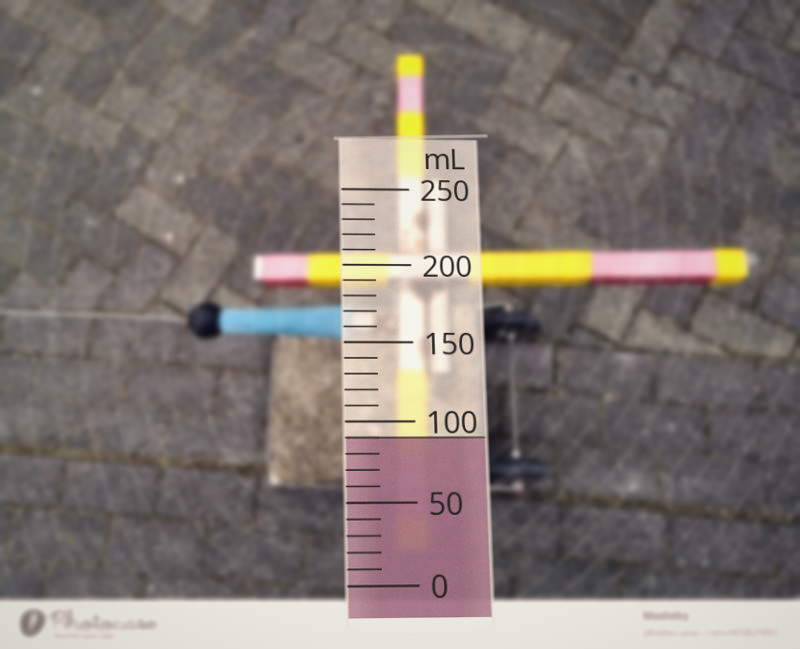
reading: {"value": 90, "unit": "mL"}
